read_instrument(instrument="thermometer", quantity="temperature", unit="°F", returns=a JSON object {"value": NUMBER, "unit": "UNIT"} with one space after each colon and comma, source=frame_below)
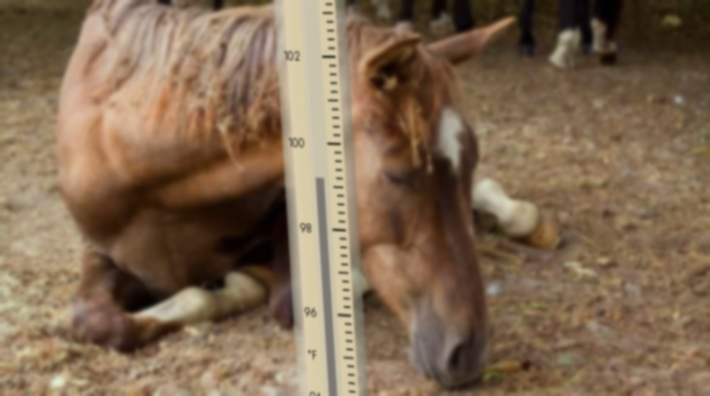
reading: {"value": 99.2, "unit": "°F"}
